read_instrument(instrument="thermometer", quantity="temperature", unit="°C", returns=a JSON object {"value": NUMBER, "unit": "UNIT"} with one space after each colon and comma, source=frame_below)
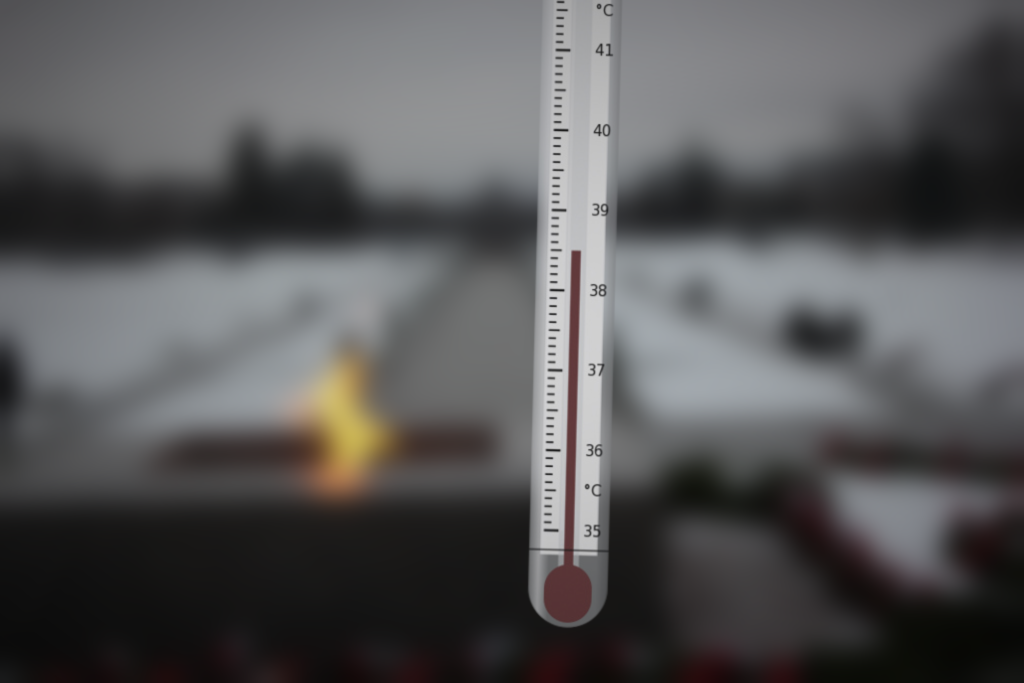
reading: {"value": 38.5, "unit": "°C"}
